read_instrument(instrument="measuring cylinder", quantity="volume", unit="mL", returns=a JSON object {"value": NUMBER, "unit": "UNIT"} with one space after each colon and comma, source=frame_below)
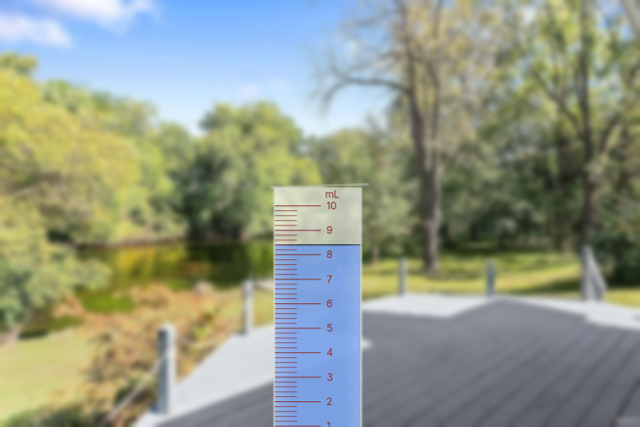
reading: {"value": 8.4, "unit": "mL"}
